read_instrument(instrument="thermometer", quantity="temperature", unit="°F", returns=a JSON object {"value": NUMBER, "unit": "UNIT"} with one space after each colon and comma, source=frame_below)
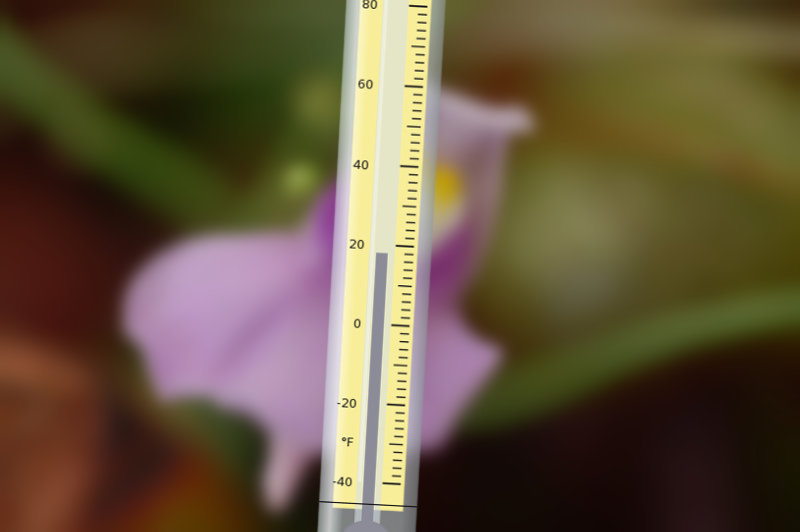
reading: {"value": 18, "unit": "°F"}
